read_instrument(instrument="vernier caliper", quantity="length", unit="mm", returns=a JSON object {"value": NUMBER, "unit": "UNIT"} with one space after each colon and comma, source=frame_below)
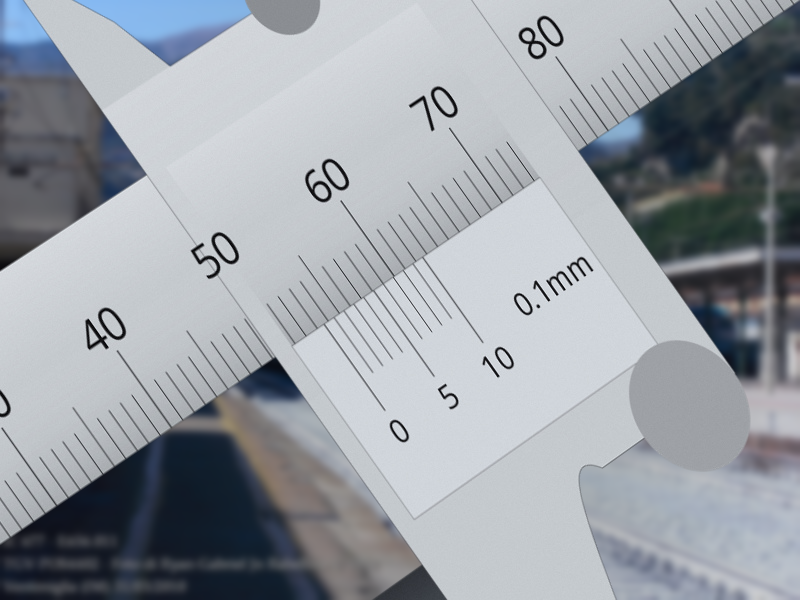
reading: {"value": 53.6, "unit": "mm"}
